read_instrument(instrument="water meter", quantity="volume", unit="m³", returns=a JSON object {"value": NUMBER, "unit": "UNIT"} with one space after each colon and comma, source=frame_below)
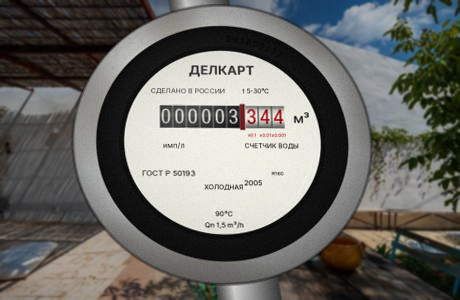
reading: {"value": 3.344, "unit": "m³"}
